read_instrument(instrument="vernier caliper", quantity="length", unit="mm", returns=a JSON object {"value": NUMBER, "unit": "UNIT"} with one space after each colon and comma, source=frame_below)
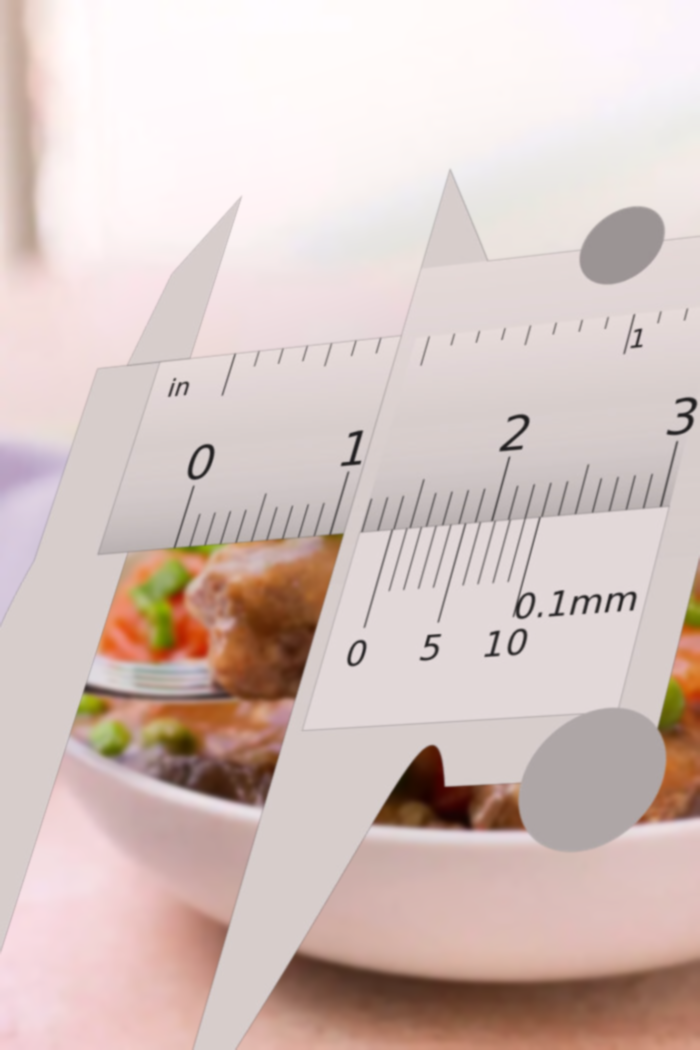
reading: {"value": 13.9, "unit": "mm"}
